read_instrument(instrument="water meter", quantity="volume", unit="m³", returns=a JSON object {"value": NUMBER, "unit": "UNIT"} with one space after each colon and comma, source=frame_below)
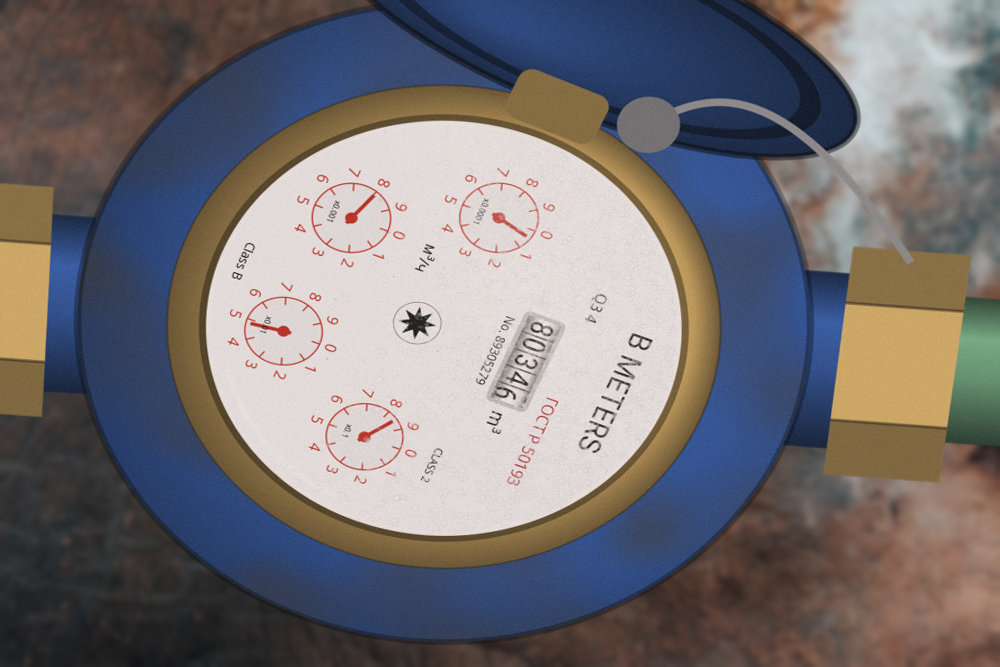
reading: {"value": 80345.8480, "unit": "m³"}
